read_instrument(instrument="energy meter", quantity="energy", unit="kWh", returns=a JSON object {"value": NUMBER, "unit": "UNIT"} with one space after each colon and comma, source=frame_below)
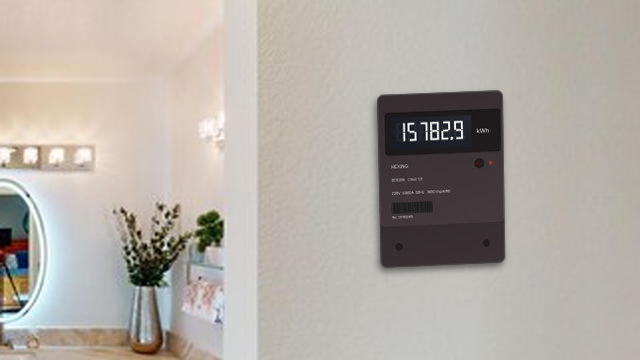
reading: {"value": 15782.9, "unit": "kWh"}
